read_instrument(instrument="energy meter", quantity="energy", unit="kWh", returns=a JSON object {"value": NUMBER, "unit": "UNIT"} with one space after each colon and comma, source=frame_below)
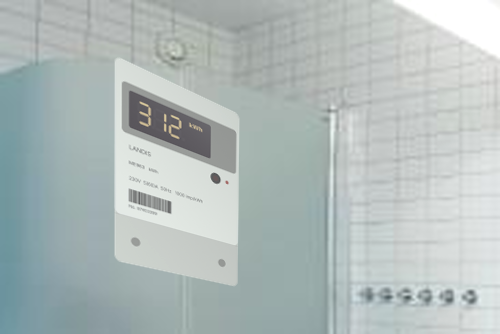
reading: {"value": 312, "unit": "kWh"}
